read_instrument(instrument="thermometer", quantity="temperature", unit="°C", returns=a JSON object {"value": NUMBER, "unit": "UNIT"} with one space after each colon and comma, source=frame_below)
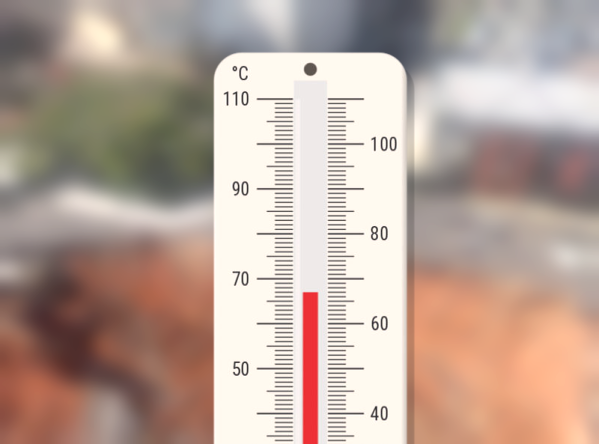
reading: {"value": 67, "unit": "°C"}
